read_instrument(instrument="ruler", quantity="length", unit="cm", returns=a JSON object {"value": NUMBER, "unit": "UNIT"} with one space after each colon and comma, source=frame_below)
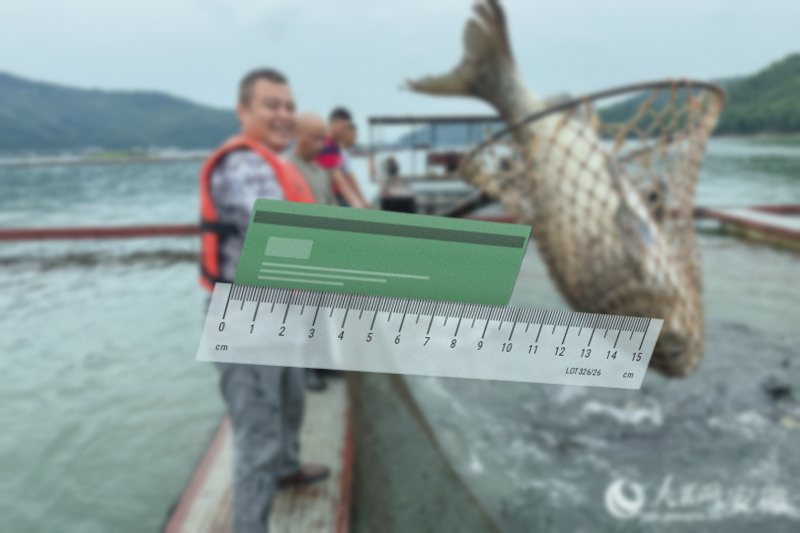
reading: {"value": 9.5, "unit": "cm"}
